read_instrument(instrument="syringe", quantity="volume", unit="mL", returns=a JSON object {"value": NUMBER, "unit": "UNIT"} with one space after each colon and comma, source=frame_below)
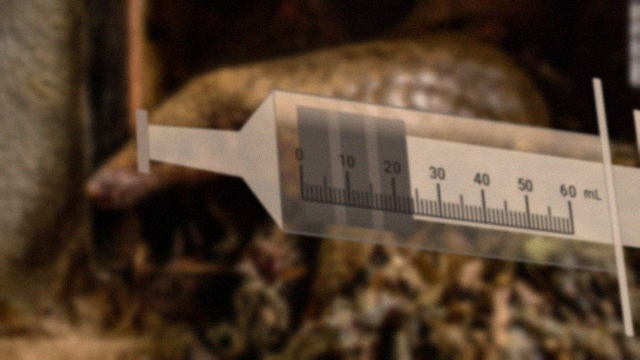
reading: {"value": 0, "unit": "mL"}
